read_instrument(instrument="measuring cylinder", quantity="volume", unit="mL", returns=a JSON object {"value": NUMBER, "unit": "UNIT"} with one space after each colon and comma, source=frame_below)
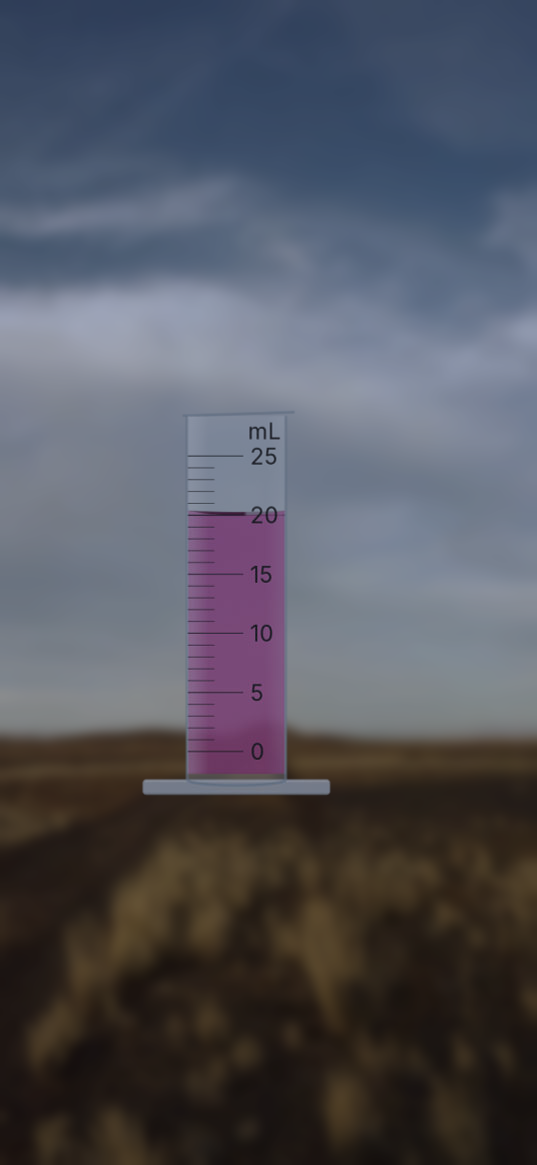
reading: {"value": 20, "unit": "mL"}
